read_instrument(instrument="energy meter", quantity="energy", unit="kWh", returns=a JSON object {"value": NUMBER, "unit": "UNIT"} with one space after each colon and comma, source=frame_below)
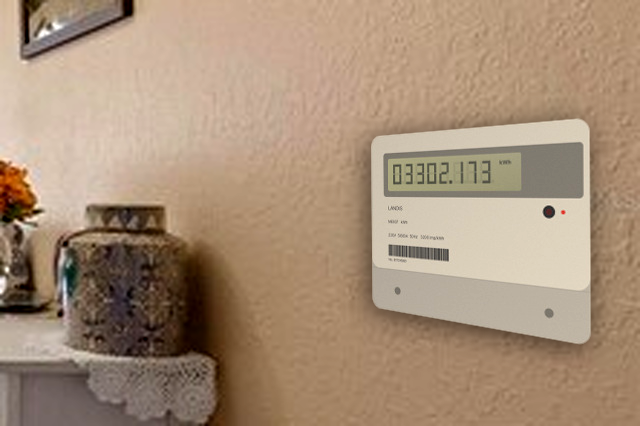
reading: {"value": 3302.173, "unit": "kWh"}
